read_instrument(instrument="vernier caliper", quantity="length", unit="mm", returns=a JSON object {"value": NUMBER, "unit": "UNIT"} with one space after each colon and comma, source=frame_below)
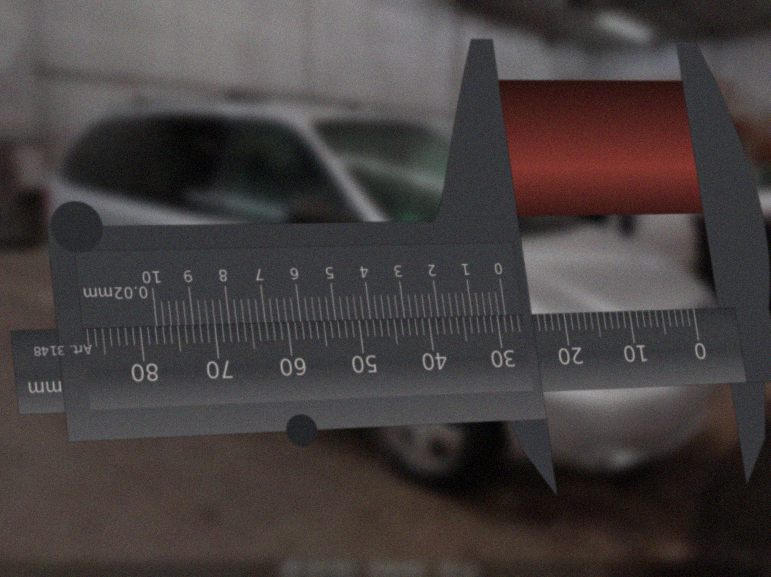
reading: {"value": 28.8, "unit": "mm"}
